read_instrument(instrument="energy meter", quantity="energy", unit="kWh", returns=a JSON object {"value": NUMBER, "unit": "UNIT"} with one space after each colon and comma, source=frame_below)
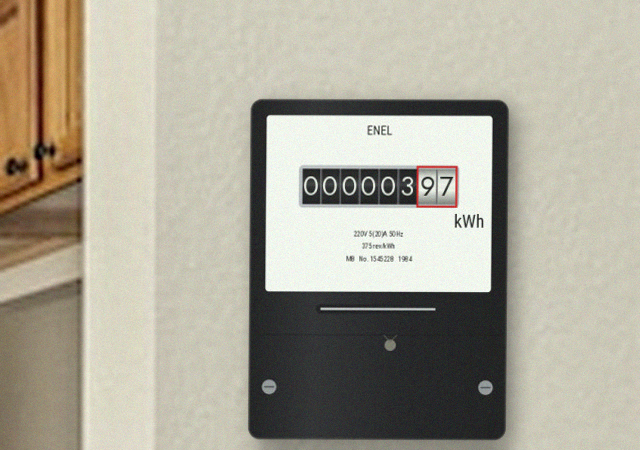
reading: {"value": 3.97, "unit": "kWh"}
